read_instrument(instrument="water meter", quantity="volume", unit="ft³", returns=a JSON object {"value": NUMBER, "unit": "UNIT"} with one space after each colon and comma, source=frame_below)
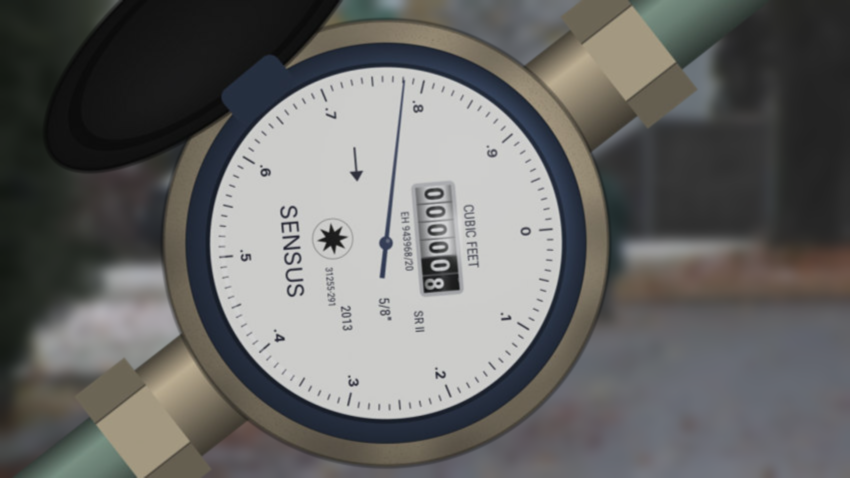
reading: {"value": 7.78, "unit": "ft³"}
